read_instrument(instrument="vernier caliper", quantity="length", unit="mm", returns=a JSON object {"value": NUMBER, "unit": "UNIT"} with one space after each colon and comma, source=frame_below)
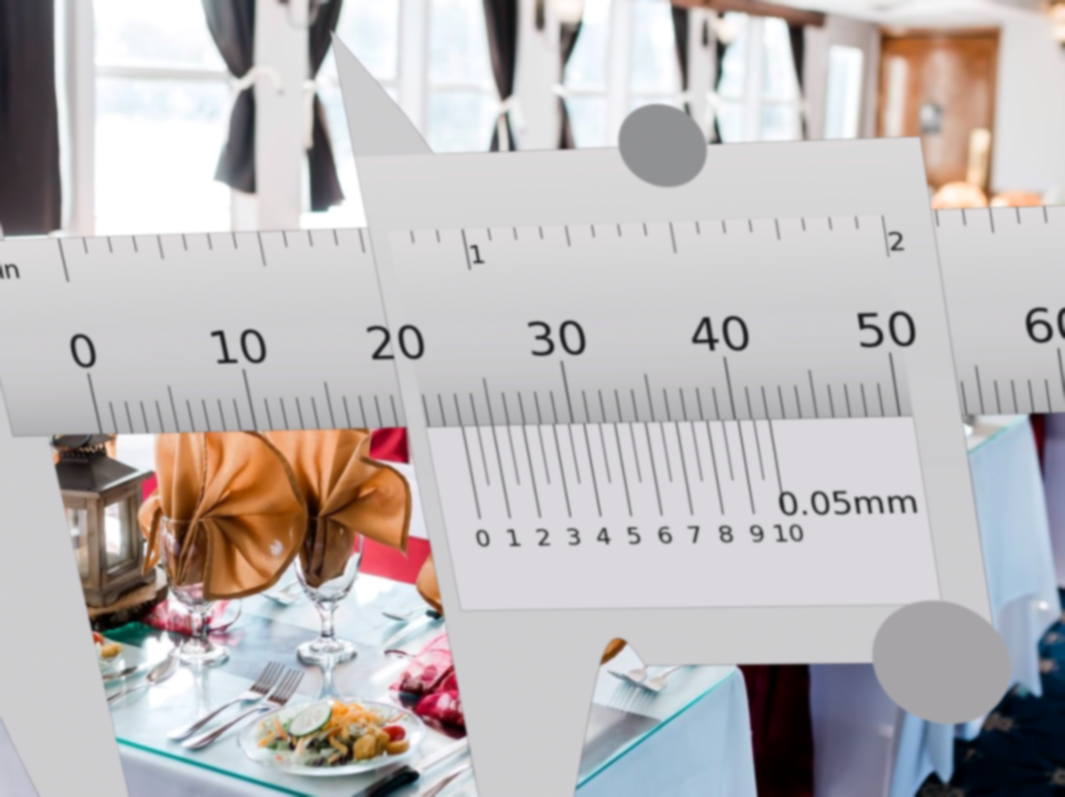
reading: {"value": 23.1, "unit": "mm"}
